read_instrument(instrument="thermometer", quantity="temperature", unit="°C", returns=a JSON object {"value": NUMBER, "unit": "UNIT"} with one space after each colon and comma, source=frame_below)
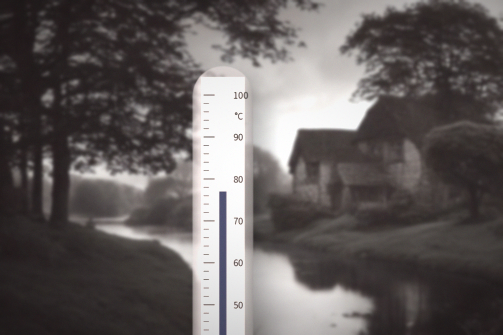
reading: {"value": 77, "unit": "°C"}
